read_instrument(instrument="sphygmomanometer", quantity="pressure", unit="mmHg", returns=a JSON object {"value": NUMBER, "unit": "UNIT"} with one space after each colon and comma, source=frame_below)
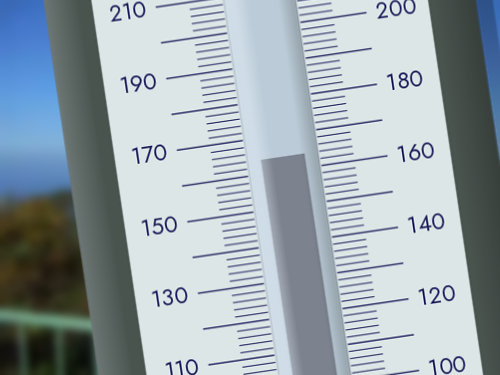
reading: {"value": 164, "unit": "mmHg"}
